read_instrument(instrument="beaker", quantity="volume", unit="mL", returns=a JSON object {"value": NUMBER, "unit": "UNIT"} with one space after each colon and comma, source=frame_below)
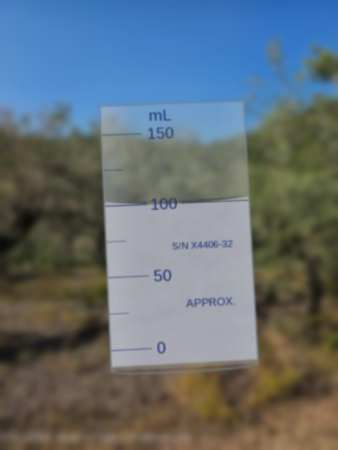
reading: {"value": 100, "unit": "mL"}
